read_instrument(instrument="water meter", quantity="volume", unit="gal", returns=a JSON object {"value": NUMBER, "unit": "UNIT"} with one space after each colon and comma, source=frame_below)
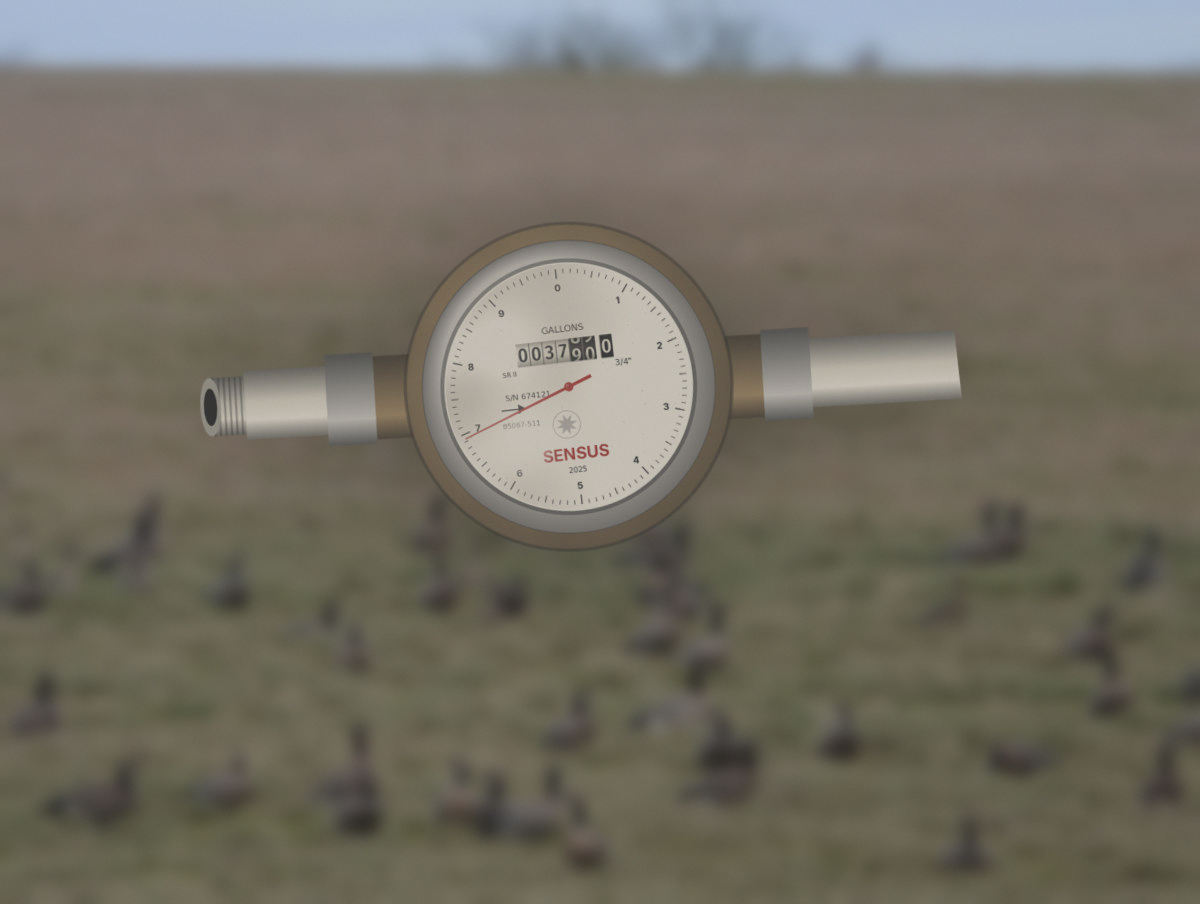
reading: {"value": 37896.9, "unit": "gal"}
